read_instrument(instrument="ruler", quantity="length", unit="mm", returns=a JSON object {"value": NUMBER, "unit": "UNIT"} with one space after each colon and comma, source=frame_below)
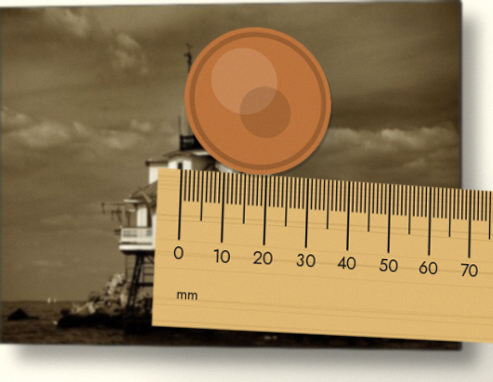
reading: {"value": 35, "unit": "mm"}
